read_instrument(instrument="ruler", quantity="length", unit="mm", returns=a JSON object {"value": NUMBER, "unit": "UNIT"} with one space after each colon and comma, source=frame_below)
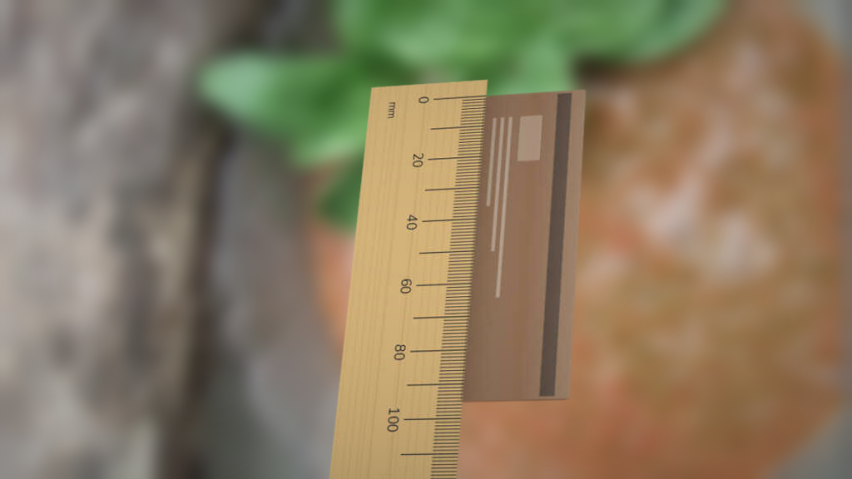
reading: {"value": 95, "unit": "mm"}
